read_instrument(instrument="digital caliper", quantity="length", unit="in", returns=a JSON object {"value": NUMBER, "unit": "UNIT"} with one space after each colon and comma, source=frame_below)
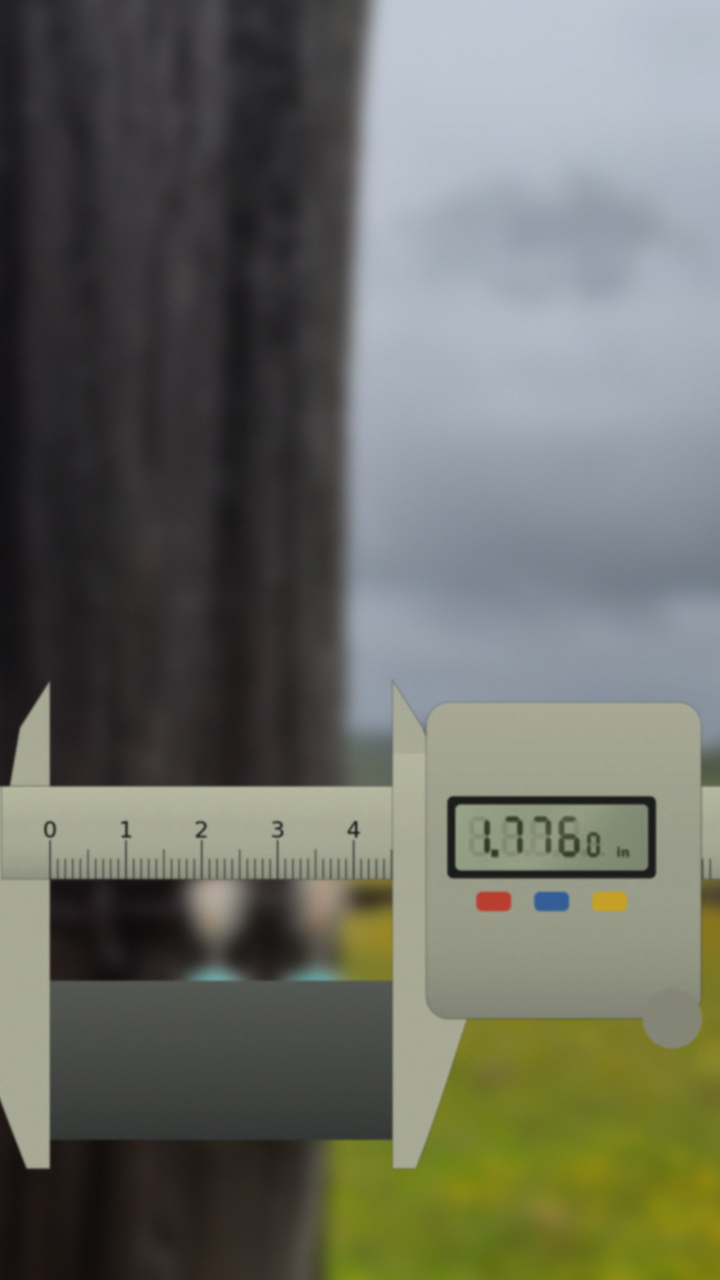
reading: {"value": 1.7760, "unit": "in"}
